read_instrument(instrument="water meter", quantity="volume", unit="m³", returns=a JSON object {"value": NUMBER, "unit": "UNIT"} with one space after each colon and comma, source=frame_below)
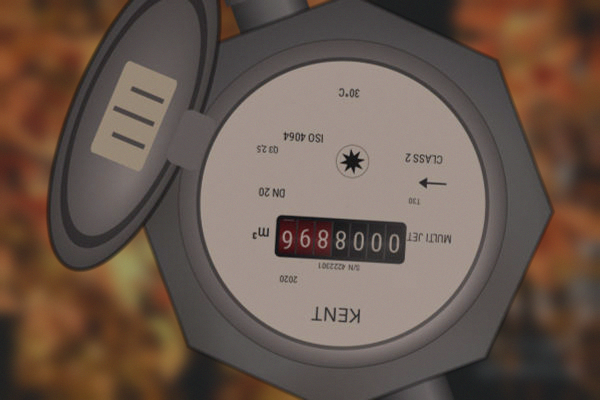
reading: {"value": 8.896, "unit": "m³"}
